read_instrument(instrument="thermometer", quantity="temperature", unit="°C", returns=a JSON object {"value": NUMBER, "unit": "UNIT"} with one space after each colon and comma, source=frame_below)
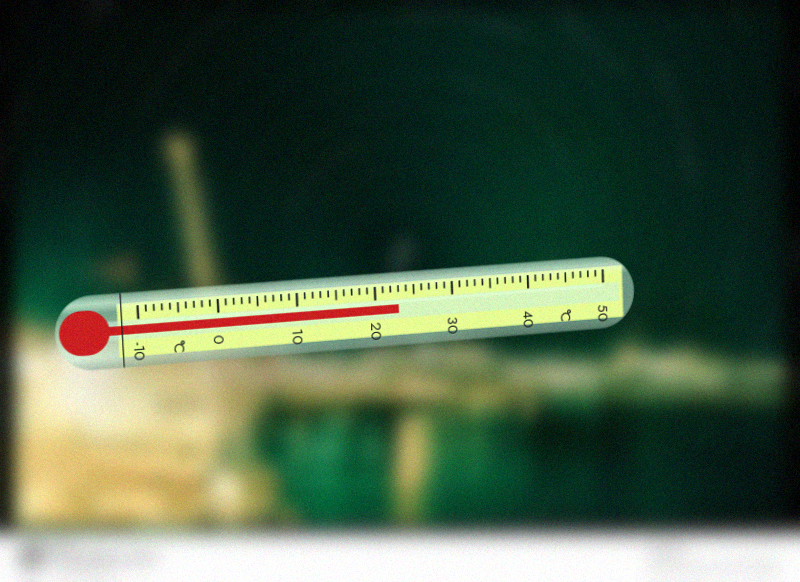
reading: {"value": 23, "unit": "°C"}
